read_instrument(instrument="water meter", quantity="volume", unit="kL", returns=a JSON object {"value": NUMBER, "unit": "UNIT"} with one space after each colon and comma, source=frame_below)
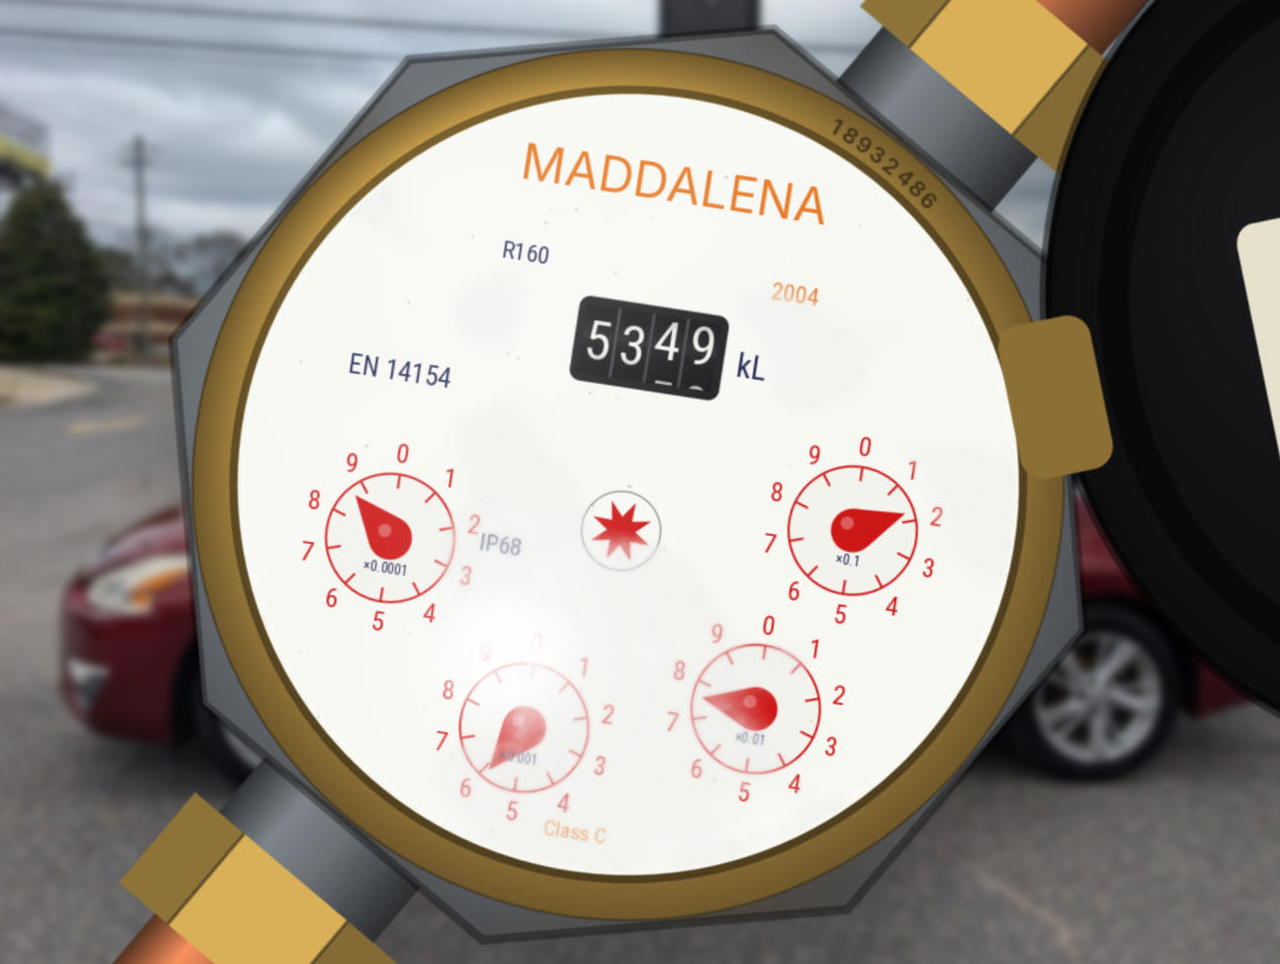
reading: {"value": 5349.1758, "unit": "kL"}
